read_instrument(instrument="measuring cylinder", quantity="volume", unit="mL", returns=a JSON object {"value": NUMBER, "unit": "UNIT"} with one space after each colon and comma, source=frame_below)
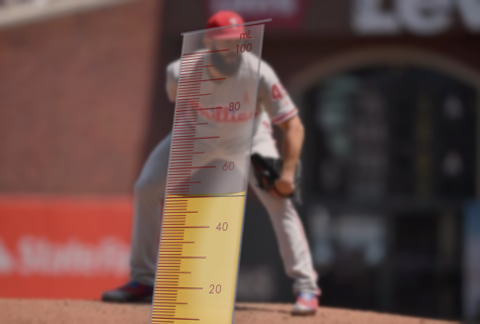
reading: {"value": 50, "unit": "mL"}
